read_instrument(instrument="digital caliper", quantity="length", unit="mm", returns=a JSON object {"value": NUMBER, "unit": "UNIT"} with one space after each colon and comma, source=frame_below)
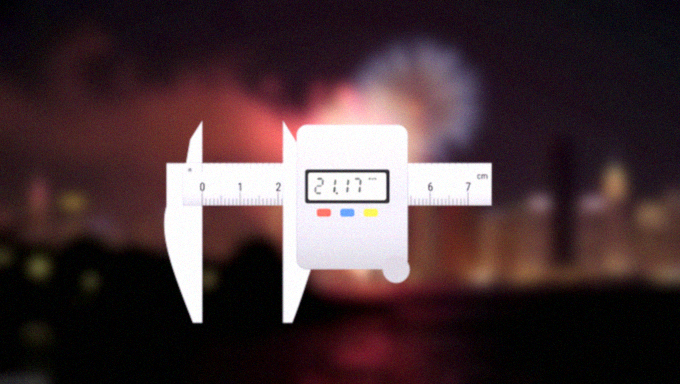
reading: {"value": 21.17, "unit": "mm"}
